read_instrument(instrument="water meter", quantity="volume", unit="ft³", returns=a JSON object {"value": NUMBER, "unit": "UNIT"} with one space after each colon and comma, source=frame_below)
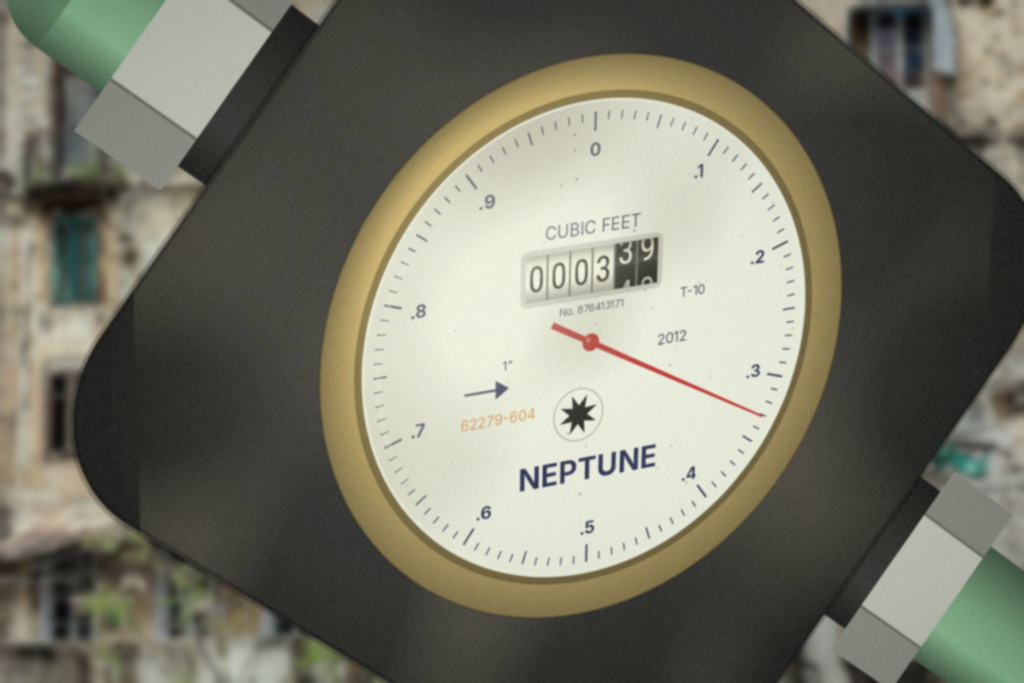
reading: {"value": 339.33, "unit": "ft³"}
